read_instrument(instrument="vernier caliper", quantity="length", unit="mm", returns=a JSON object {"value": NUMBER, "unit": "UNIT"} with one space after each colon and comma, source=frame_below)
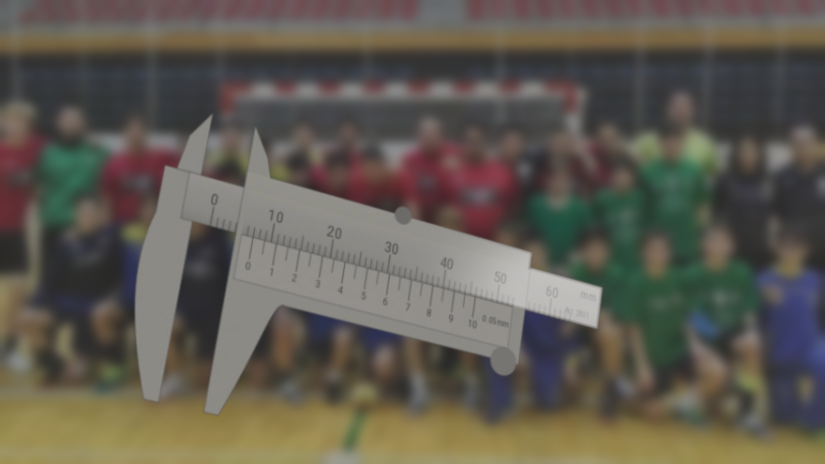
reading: {"value": 7.0, "unit": "mm"}
